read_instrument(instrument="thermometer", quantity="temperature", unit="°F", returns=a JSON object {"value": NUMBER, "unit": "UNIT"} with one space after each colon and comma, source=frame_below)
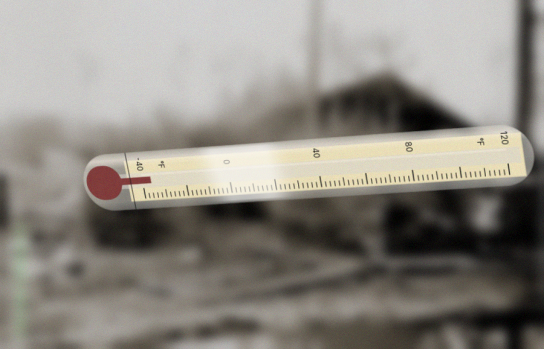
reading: {"value": -36, "unit": "°F"}
